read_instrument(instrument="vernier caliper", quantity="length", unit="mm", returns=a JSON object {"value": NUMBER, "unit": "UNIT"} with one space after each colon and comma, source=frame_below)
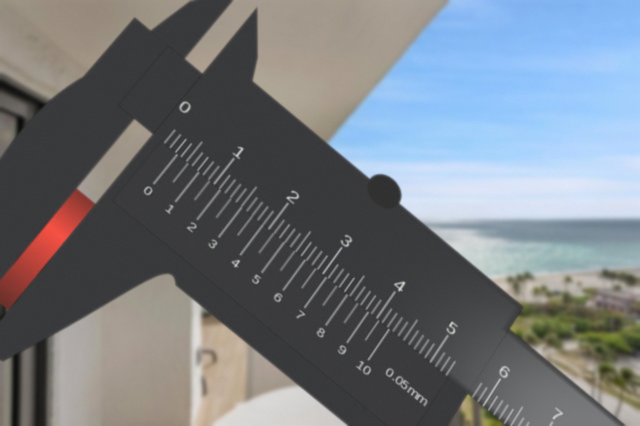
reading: {"value": 3.4, "unit": "mm"}
